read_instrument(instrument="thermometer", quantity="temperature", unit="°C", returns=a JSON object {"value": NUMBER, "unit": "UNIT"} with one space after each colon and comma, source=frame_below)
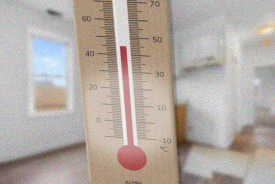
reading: {"value": 45, "unit": "°C"}
